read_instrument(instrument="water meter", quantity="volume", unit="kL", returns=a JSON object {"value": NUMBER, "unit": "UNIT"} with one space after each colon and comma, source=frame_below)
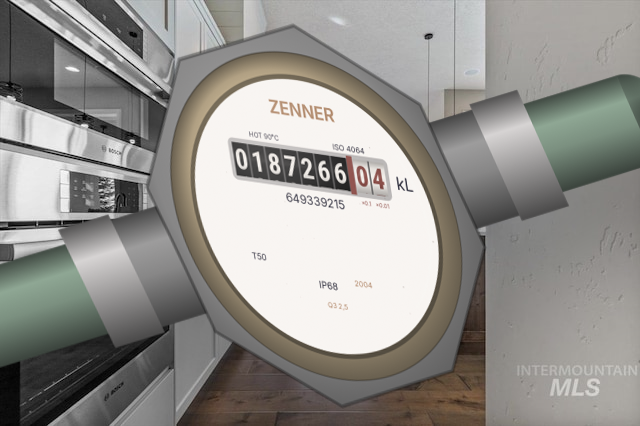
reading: {"value": 187266.04, "unit": "kL"}
